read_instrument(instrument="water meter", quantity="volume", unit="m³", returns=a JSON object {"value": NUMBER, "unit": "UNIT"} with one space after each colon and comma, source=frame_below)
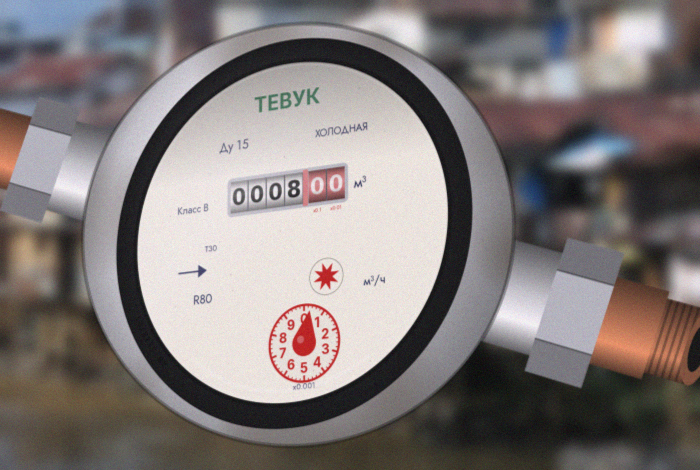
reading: {"value": 8.000, "unit": "m³"}
